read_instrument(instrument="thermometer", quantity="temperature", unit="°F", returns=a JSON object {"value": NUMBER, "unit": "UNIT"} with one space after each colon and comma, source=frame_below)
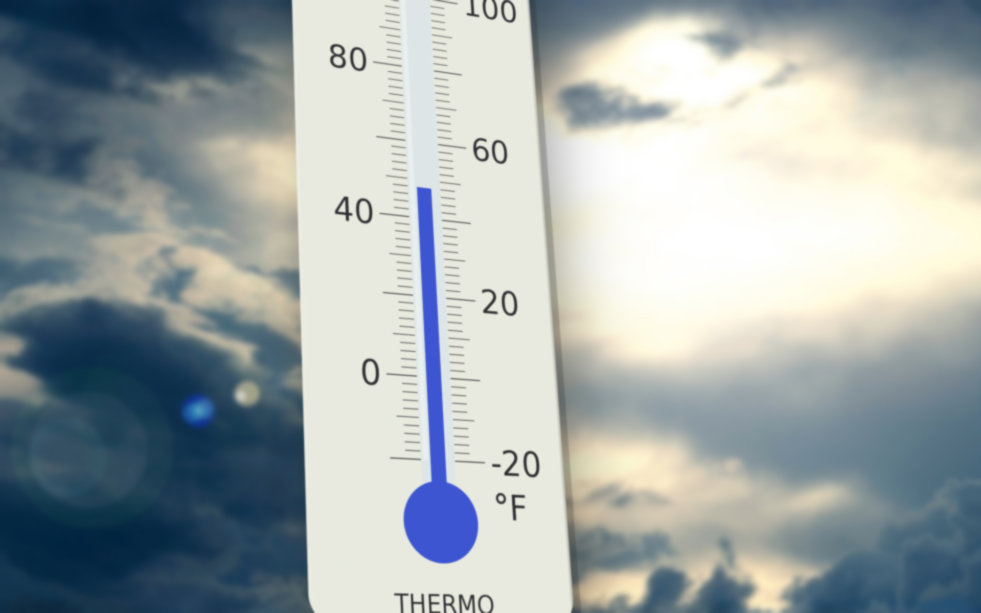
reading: {"value": 48, "unit": "°F"}
